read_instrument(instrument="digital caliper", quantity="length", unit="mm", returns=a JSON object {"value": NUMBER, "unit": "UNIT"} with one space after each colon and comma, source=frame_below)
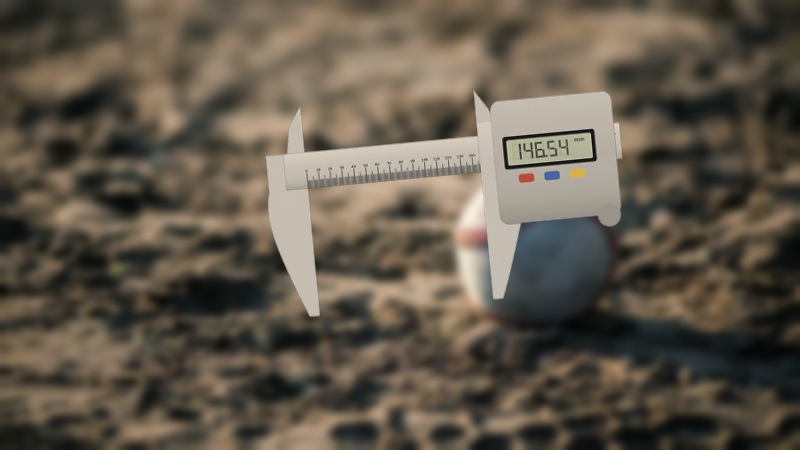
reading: {"value": 146.54, "unit": "mm"}
